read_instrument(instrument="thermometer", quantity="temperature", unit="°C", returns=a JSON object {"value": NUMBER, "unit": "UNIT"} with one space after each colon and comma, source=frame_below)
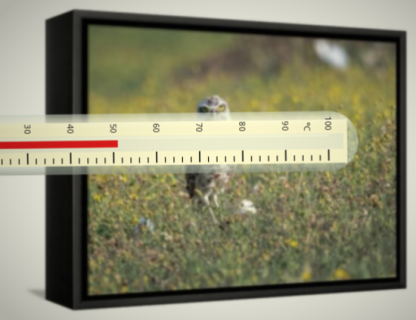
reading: {"value": 51, "unit": "°C"}
